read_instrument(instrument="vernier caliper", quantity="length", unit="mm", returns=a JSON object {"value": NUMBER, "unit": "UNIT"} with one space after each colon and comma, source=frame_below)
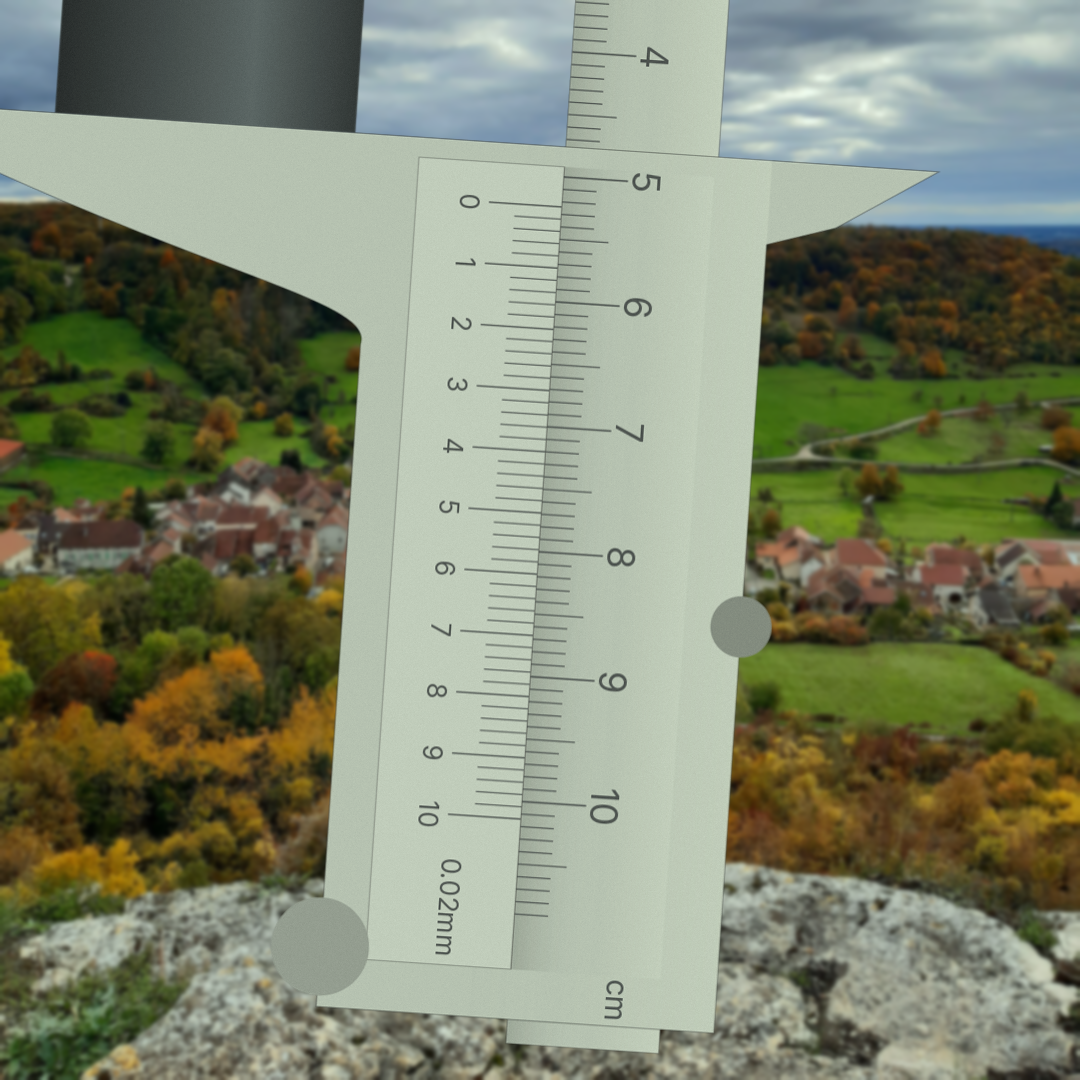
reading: {"value": 52.4, "unit": "mm"}
